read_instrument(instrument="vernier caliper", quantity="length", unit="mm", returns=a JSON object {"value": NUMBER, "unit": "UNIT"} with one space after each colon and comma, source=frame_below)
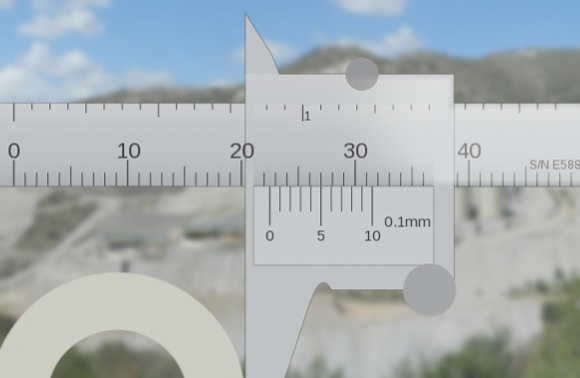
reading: {"value": 22.5, "unit": "mm"}
